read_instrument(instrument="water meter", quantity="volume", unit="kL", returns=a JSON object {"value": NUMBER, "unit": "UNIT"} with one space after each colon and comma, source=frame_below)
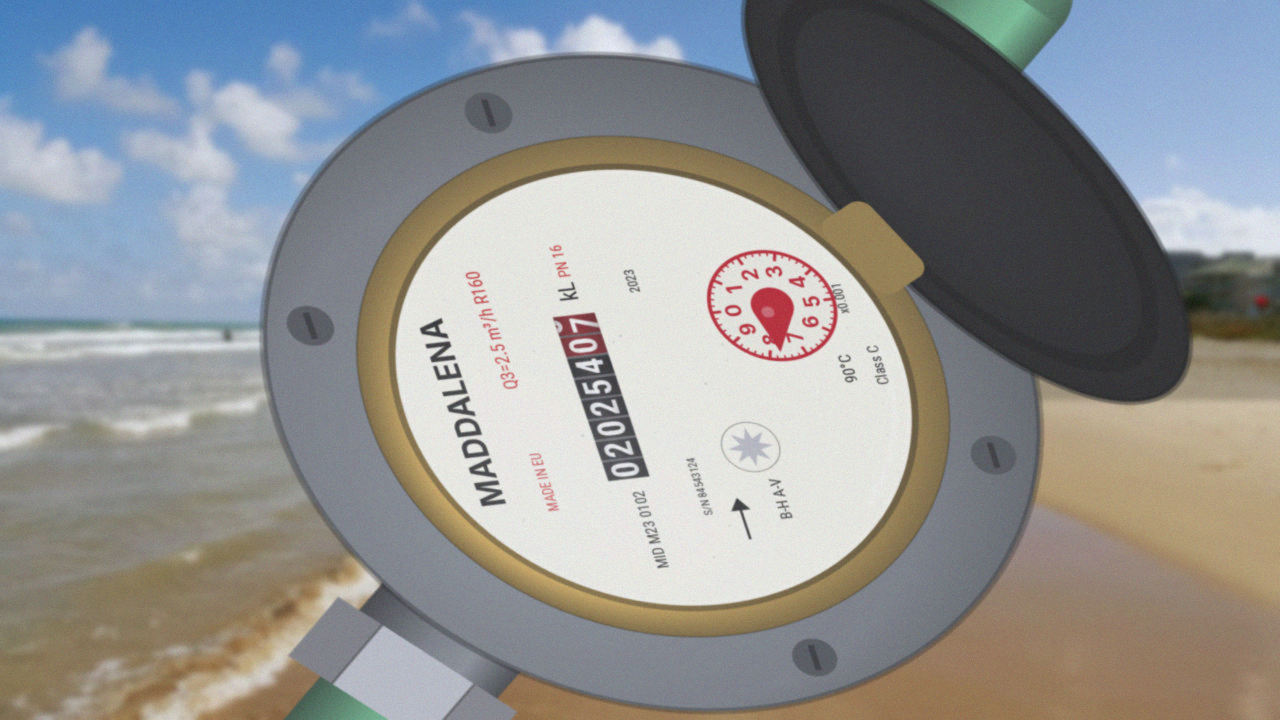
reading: {"value": 20254.067, "unit": "kL"}
